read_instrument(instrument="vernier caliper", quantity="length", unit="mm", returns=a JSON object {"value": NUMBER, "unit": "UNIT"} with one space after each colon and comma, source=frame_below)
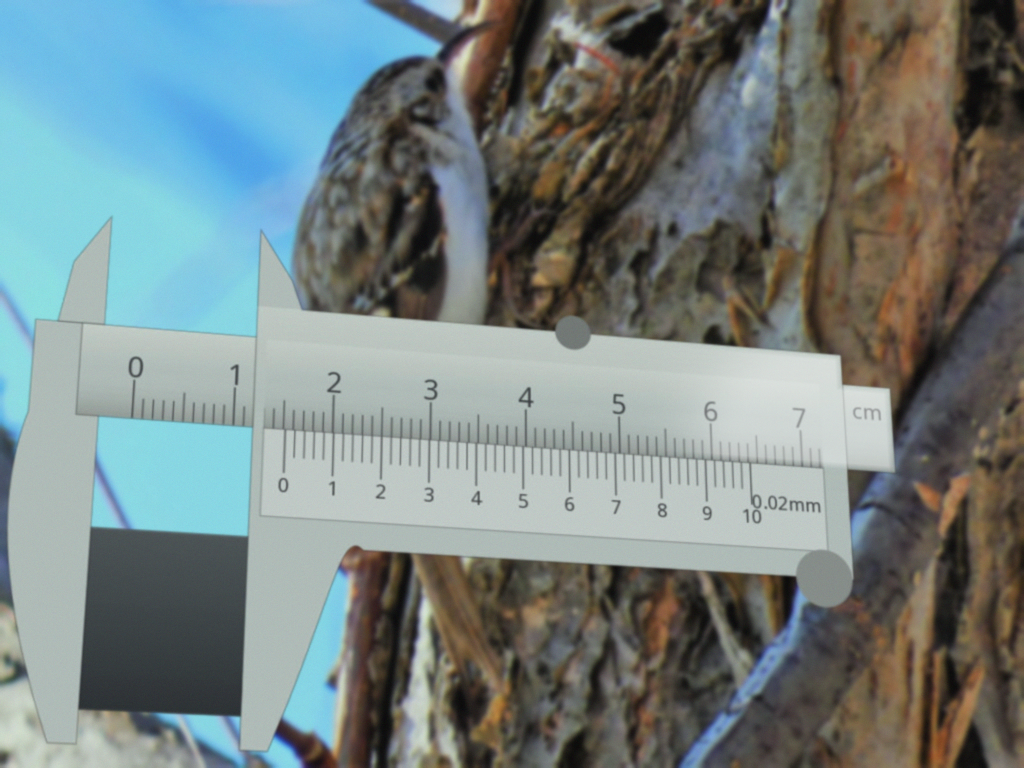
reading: {"value": 15.2, "unit": "mm"}
